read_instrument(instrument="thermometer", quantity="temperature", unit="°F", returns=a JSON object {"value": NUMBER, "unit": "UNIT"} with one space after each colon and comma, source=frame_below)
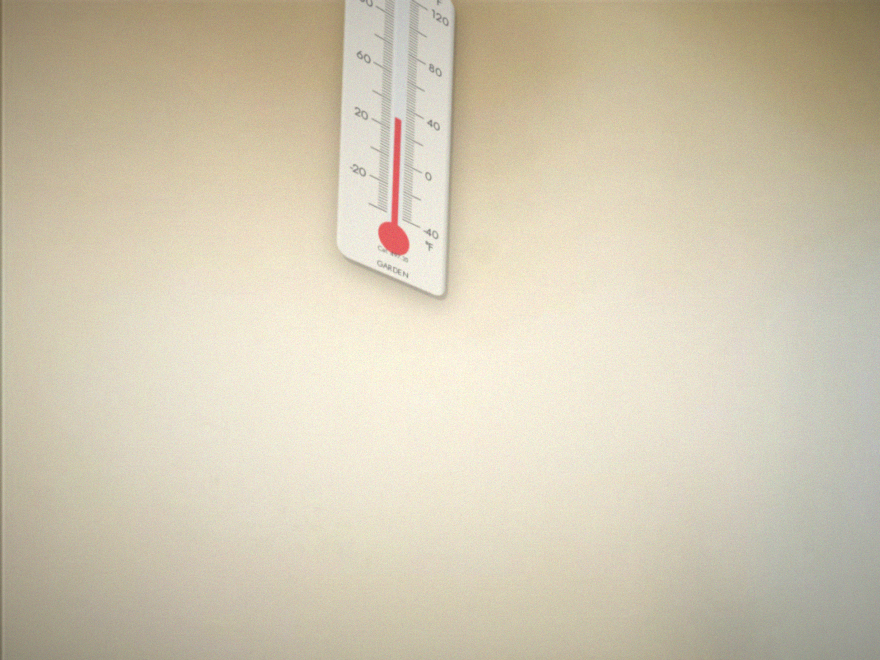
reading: {"value": 30, "unit": "°F"}
